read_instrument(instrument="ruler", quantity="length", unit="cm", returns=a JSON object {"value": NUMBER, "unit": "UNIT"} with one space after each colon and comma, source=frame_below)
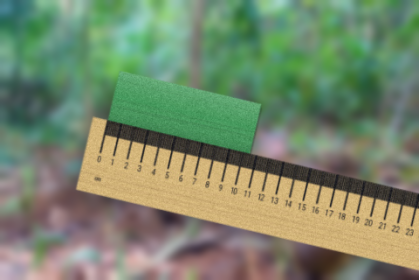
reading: {"value": 10.5, "unit": "cm"}
